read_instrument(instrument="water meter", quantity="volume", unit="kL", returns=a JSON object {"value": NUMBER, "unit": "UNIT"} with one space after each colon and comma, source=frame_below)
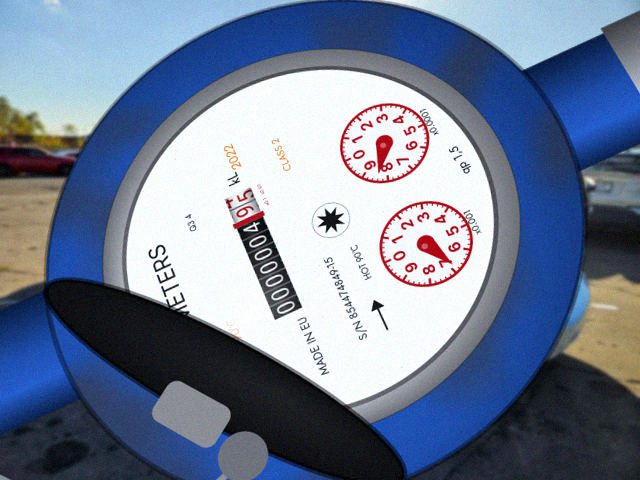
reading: {"value": 4.9468, "unit": "kL"}
